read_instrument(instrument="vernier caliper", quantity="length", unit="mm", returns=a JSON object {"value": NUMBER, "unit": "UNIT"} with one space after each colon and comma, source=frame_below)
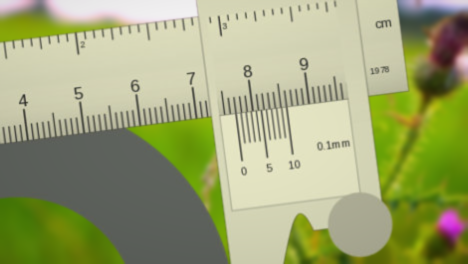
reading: {"value": 77.0, "unit": "mm"}
